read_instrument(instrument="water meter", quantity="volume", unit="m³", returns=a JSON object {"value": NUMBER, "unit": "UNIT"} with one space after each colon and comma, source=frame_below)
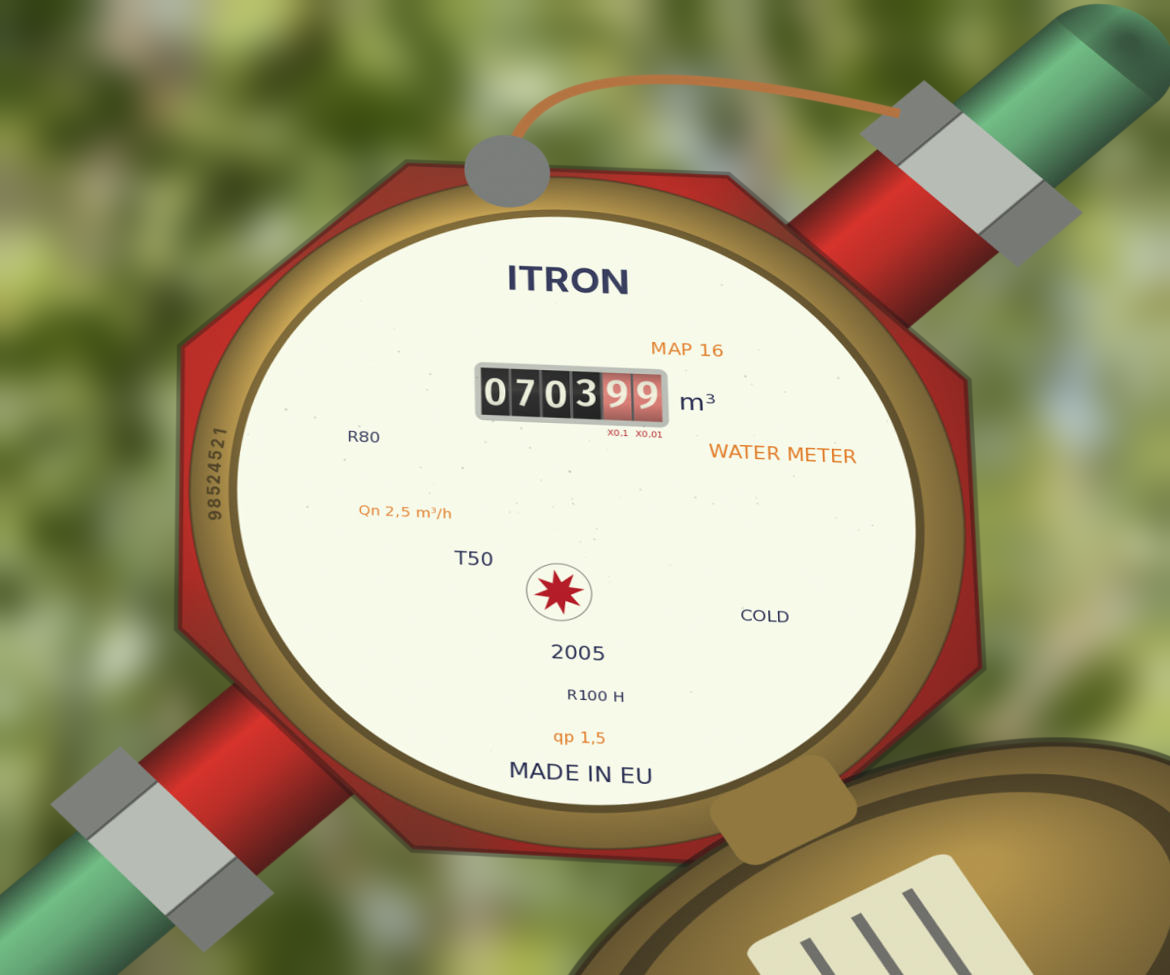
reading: {"value": 703.99, "unit": "m³"}
